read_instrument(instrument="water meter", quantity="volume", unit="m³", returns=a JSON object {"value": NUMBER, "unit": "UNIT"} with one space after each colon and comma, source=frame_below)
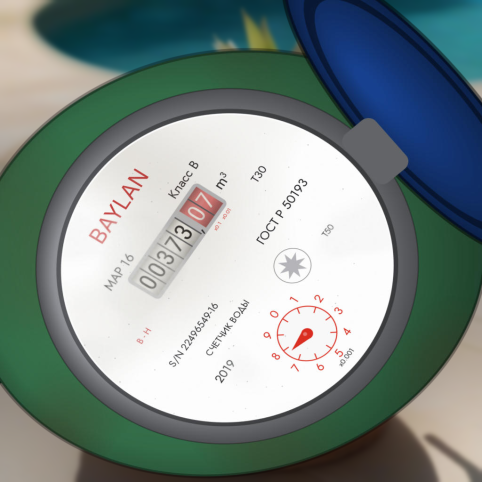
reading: {"value": 373.077, "unit": "m³"}
